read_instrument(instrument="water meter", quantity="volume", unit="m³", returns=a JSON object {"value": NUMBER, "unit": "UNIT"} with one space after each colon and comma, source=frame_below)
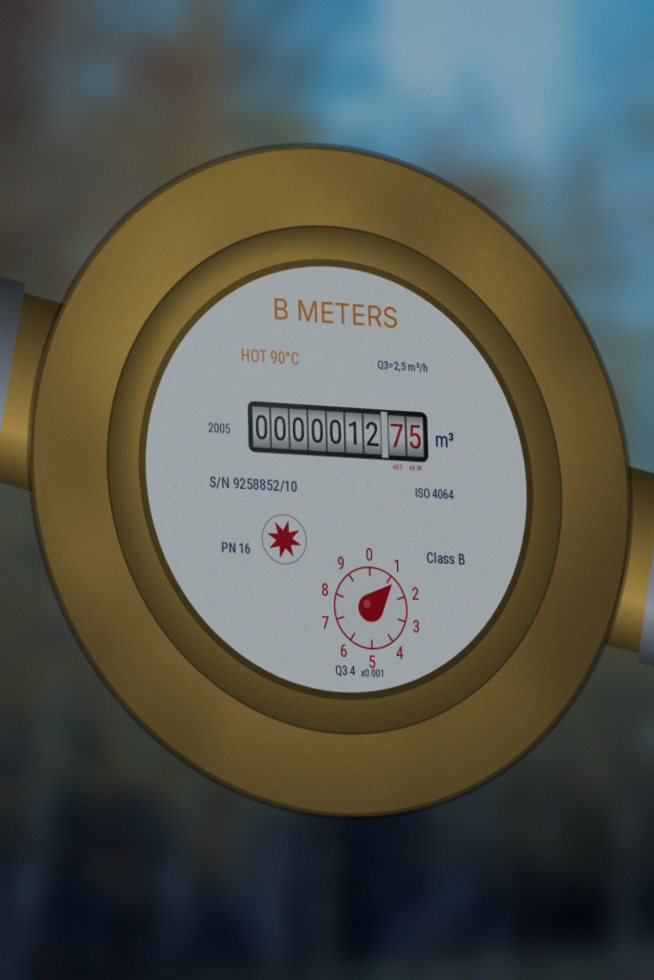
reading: {"value": 12.751, "unit": "m³"}
